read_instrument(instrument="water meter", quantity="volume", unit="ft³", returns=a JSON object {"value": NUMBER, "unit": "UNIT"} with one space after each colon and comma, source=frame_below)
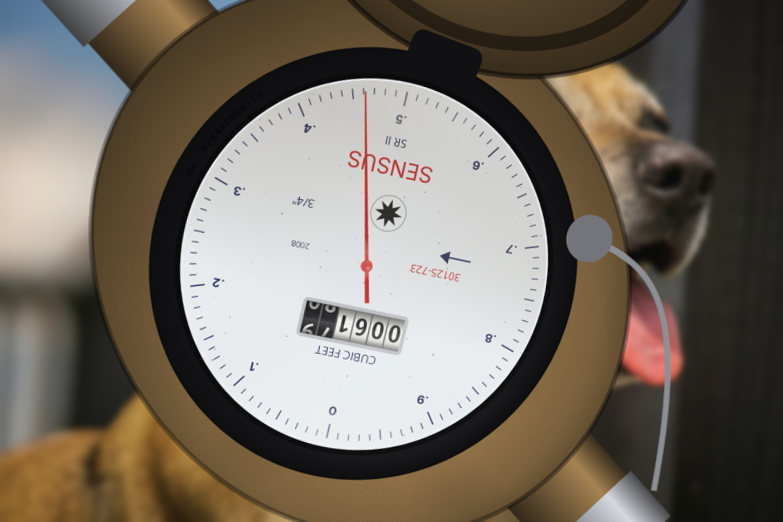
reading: {"value": 6179.46, "unit": "ft³"}
